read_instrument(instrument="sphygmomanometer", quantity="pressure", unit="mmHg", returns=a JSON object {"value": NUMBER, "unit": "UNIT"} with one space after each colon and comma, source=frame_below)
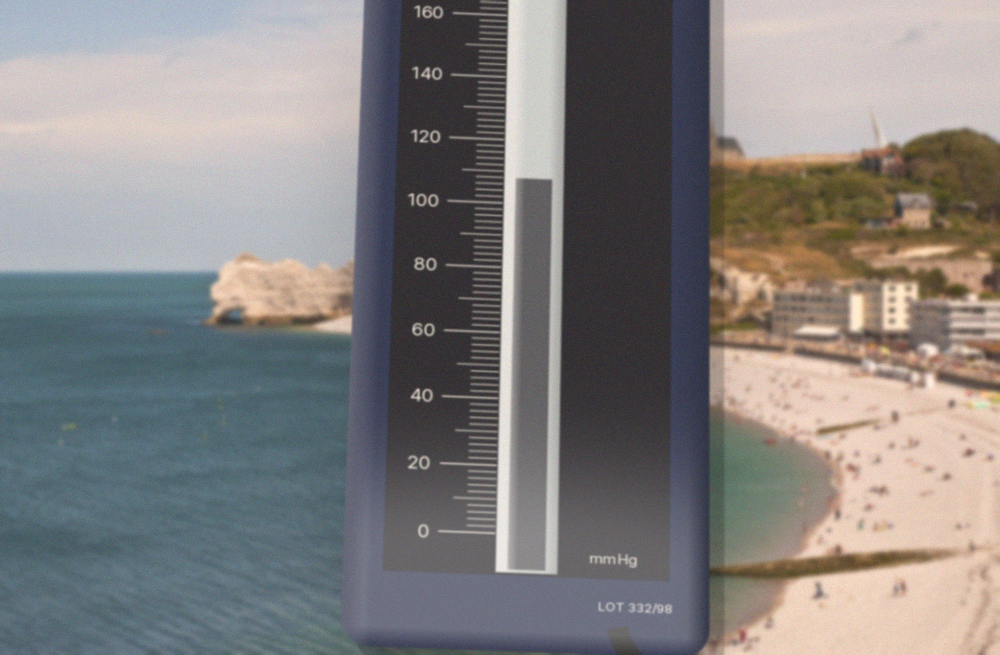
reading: {"value": 108, "unit": "mmHg"}
